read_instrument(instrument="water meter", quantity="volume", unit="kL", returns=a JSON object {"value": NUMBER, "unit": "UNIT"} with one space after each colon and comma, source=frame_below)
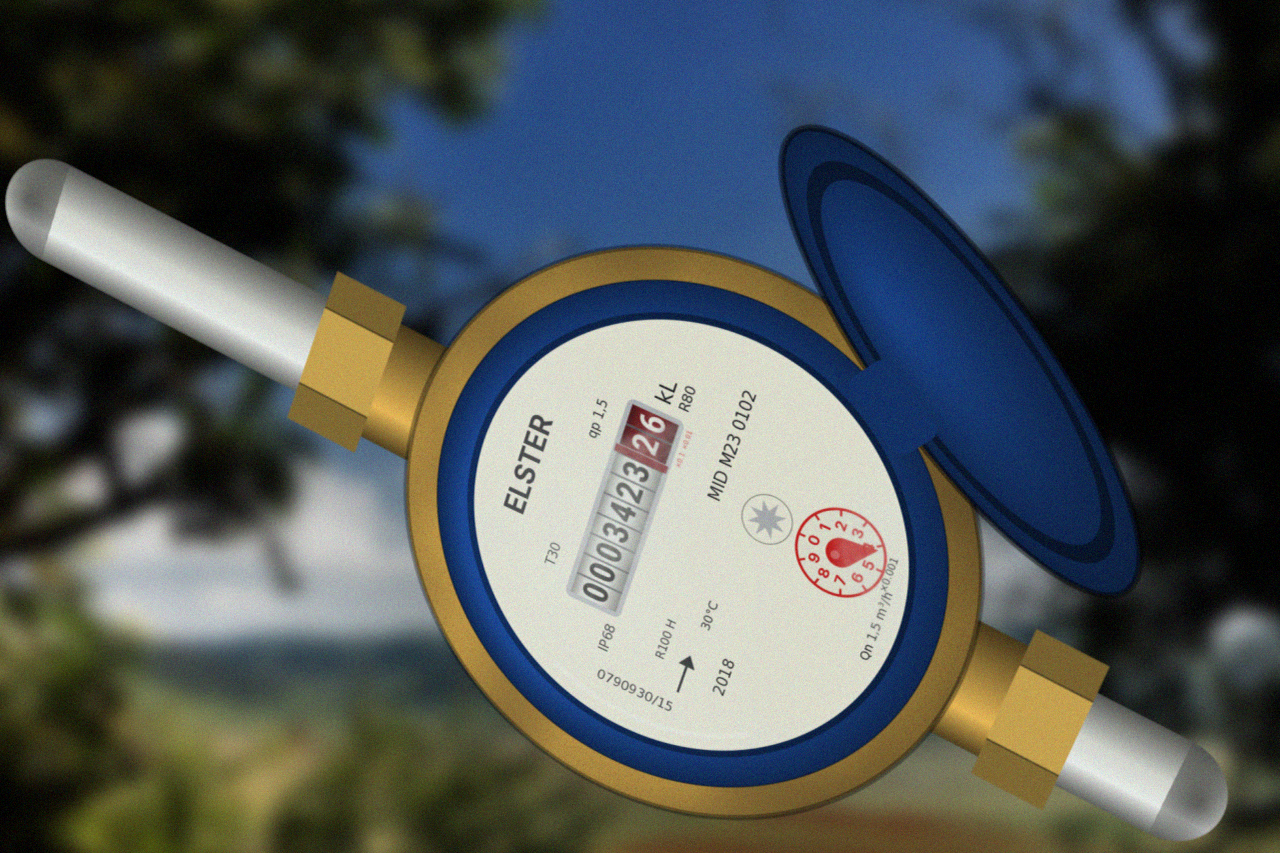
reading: {"value": 3423.264, "unit": "kL"}
